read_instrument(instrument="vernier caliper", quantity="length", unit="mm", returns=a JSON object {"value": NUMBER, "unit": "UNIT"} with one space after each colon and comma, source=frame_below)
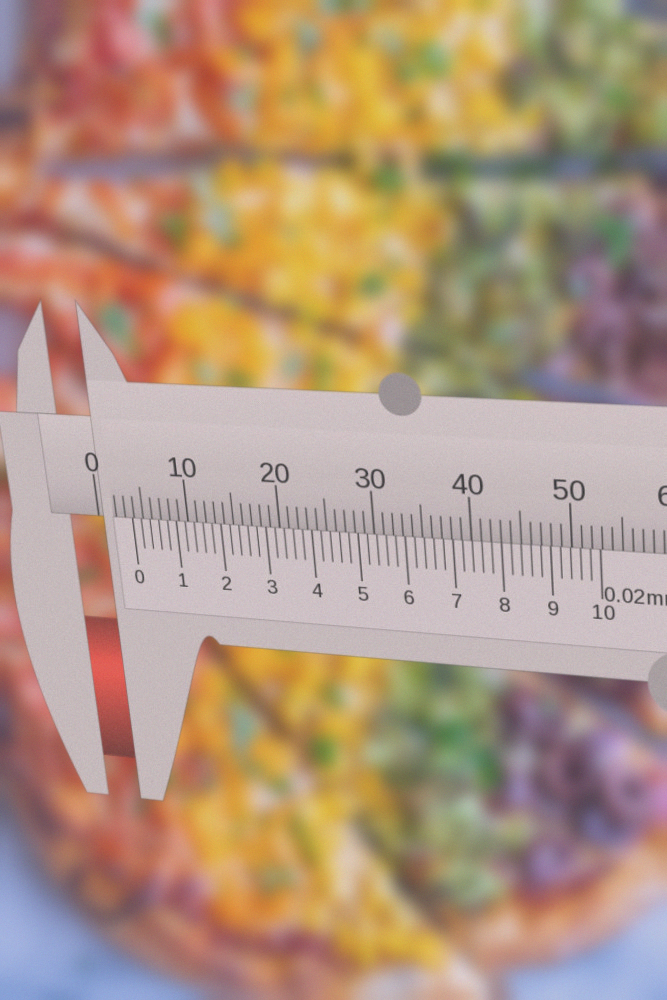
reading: {"value": 3.8, "unit": "mm"}
